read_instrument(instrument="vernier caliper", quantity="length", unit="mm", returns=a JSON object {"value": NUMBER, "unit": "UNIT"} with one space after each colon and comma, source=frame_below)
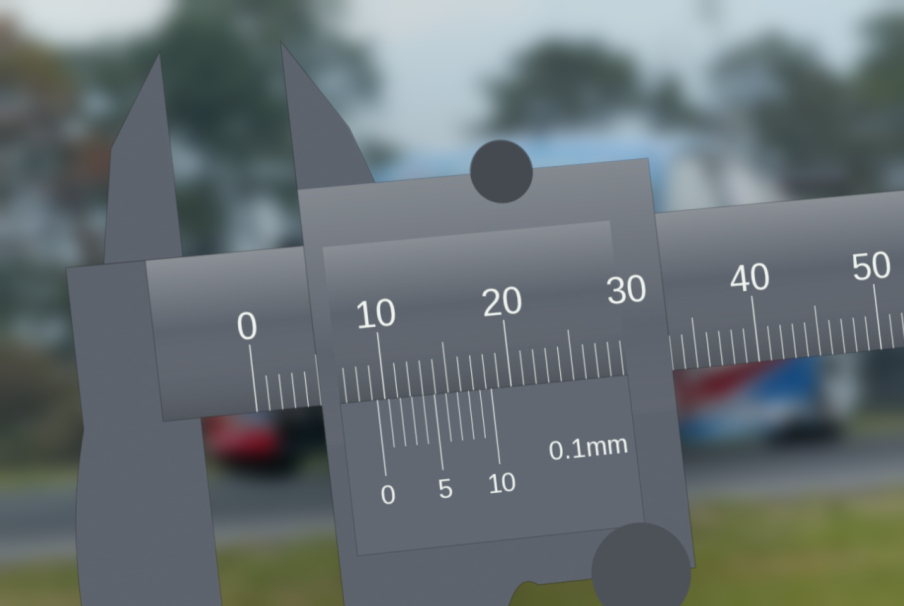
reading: {"value": 9.4, "unit": "mm"}
